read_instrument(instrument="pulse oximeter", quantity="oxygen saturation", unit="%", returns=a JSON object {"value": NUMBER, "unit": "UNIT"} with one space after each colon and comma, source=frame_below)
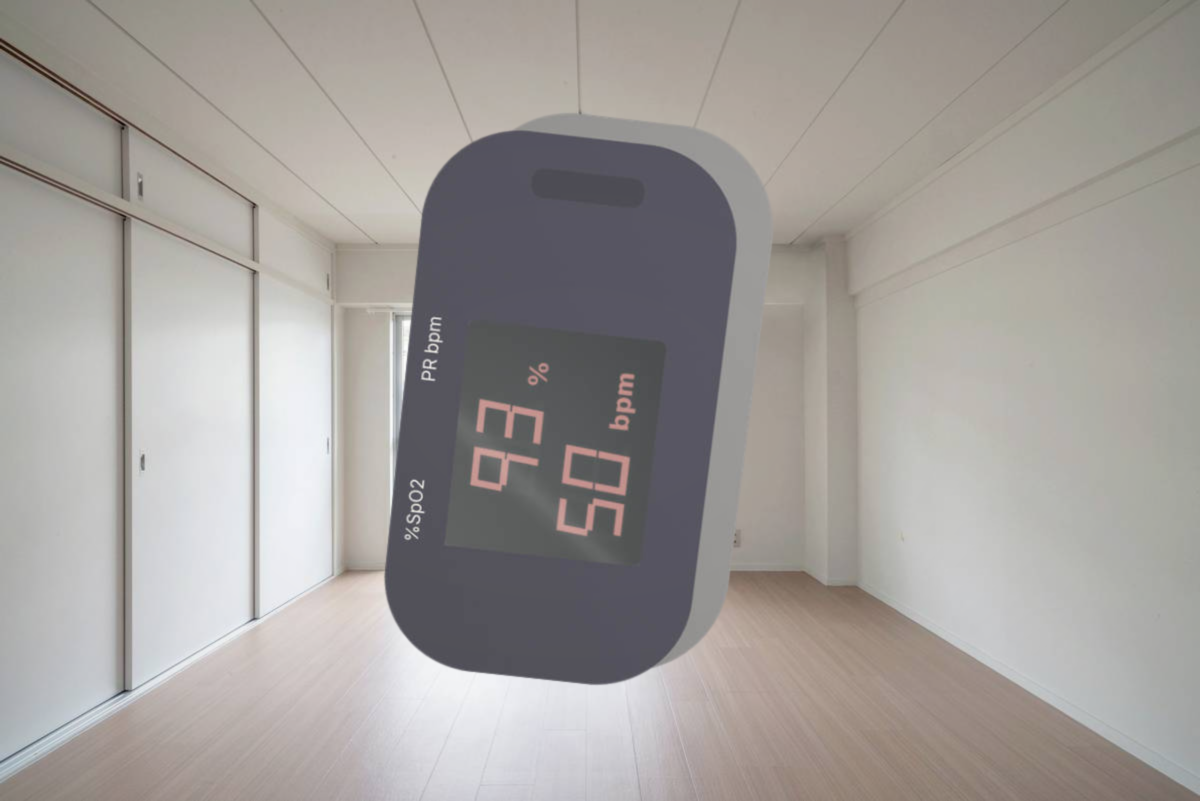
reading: {"value": 93, "unit": "%"}
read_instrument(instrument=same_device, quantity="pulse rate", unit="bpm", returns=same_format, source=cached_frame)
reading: {"value": 50, "unit": "bpm"}
